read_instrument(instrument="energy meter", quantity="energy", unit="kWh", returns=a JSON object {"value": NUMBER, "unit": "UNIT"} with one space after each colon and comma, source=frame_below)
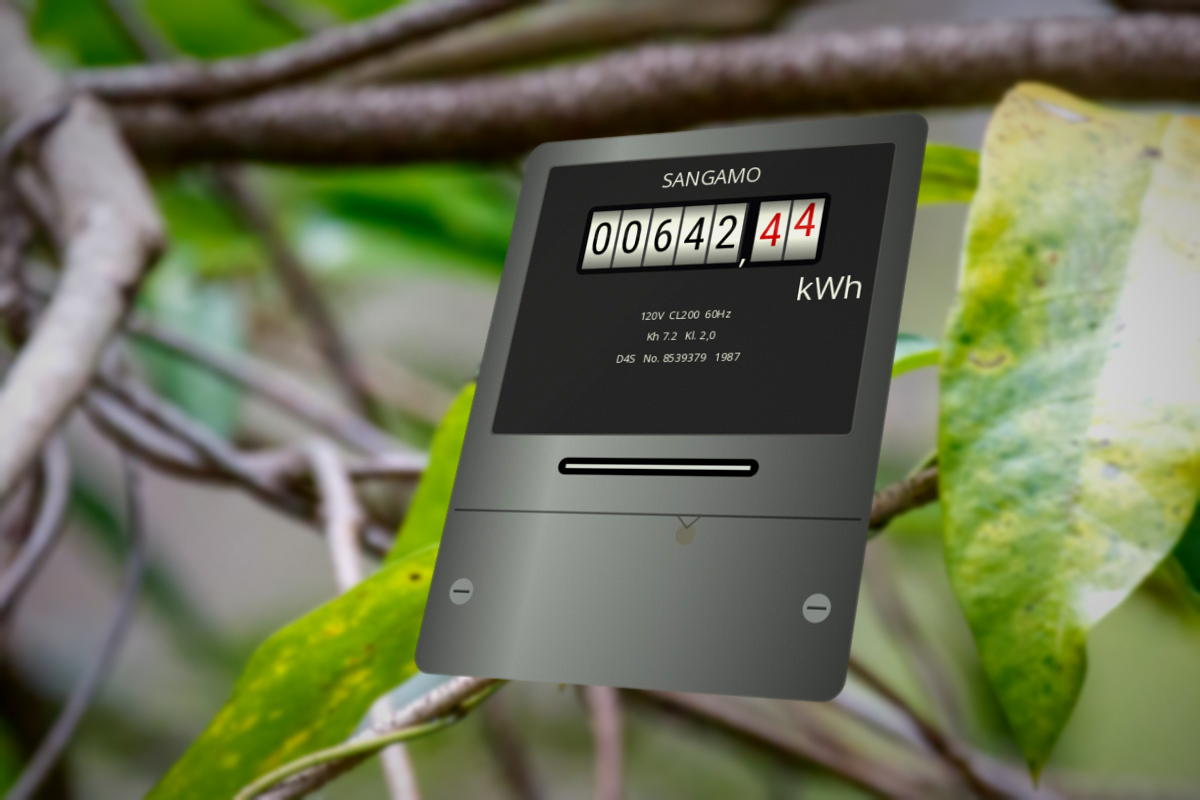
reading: {"value": 642.44, "unit": "kWh"}
